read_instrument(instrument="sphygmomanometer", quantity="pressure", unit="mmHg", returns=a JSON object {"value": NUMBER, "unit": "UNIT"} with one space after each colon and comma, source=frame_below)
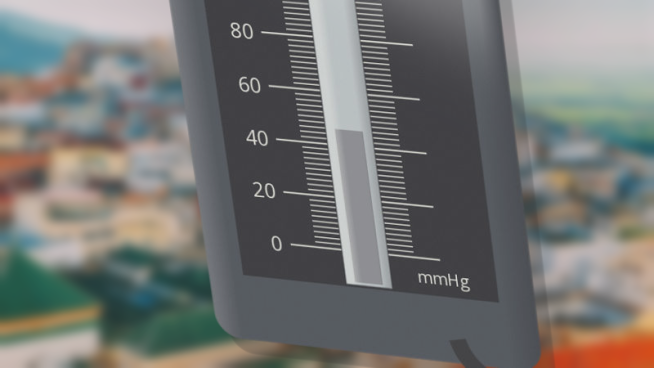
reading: {"value": 46, "unit": "mmHg"}
